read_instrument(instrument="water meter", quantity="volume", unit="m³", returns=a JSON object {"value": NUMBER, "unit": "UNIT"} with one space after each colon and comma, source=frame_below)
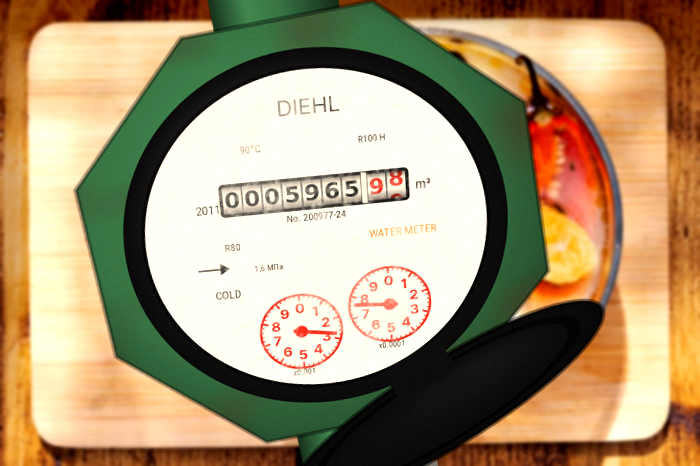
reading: {"value": 5965.9827, "unit": "m³"}
